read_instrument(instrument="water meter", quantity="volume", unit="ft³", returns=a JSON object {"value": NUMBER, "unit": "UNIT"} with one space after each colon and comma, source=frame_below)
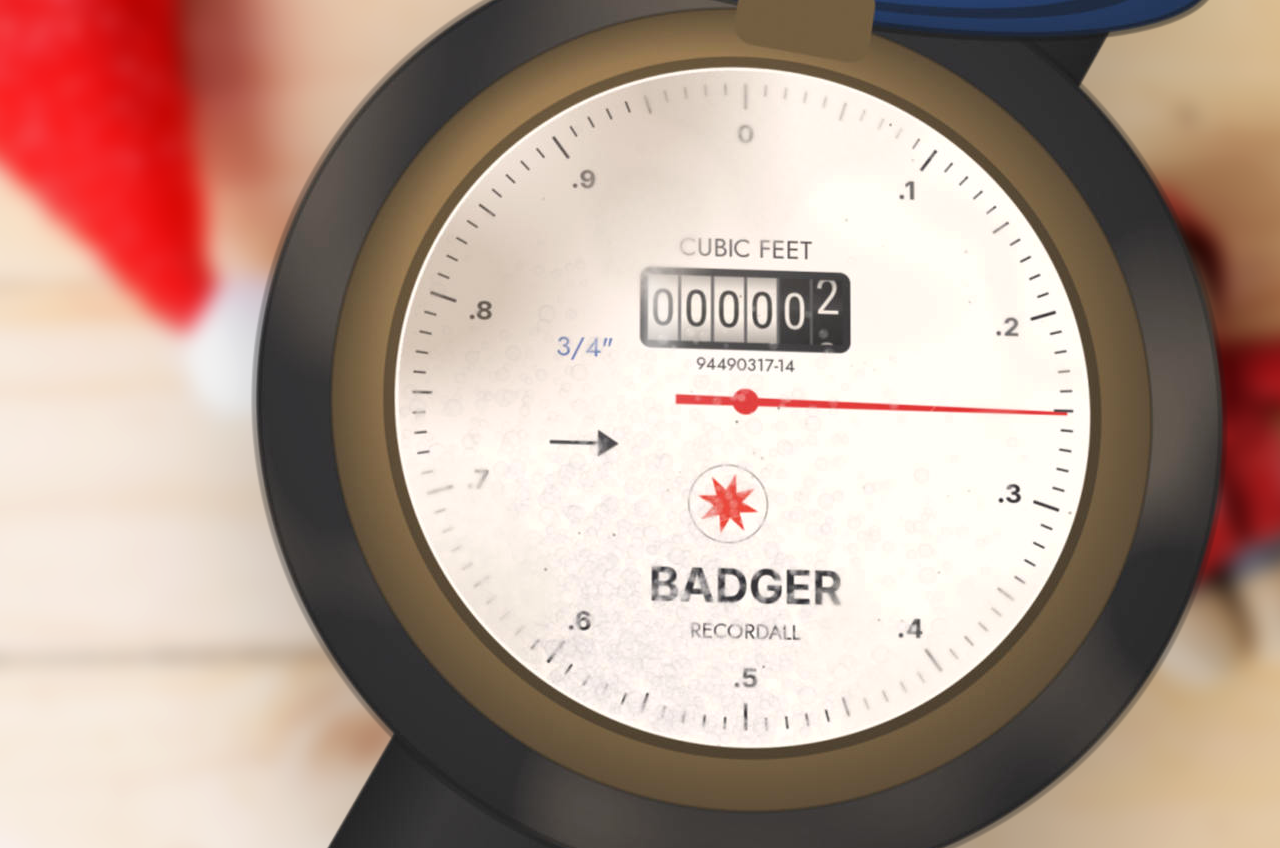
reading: {"value": 2.25, "unit": "ft³"}
